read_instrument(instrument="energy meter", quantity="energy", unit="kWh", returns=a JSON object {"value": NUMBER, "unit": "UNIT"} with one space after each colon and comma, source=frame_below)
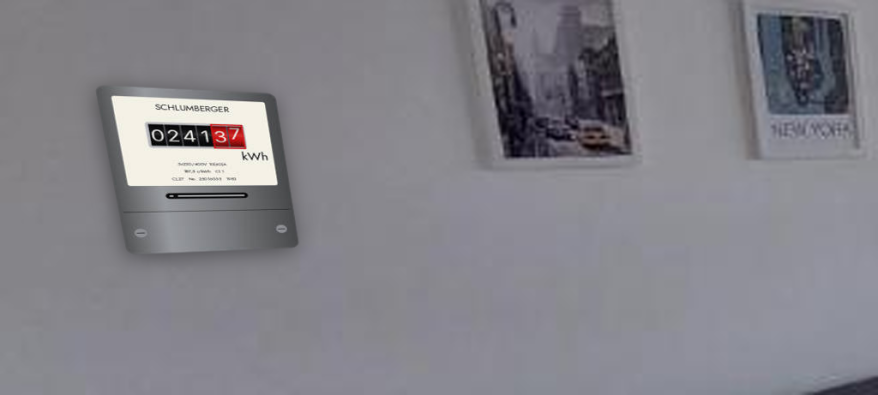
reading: {"value": 241.37, "unit": "kWh"}
